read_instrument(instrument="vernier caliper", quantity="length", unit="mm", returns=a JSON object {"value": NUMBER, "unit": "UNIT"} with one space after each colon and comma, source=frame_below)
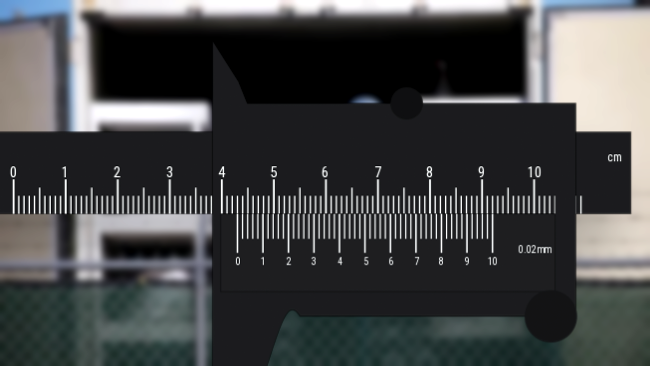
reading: {"value": 43.0, "unit": "mm"}
